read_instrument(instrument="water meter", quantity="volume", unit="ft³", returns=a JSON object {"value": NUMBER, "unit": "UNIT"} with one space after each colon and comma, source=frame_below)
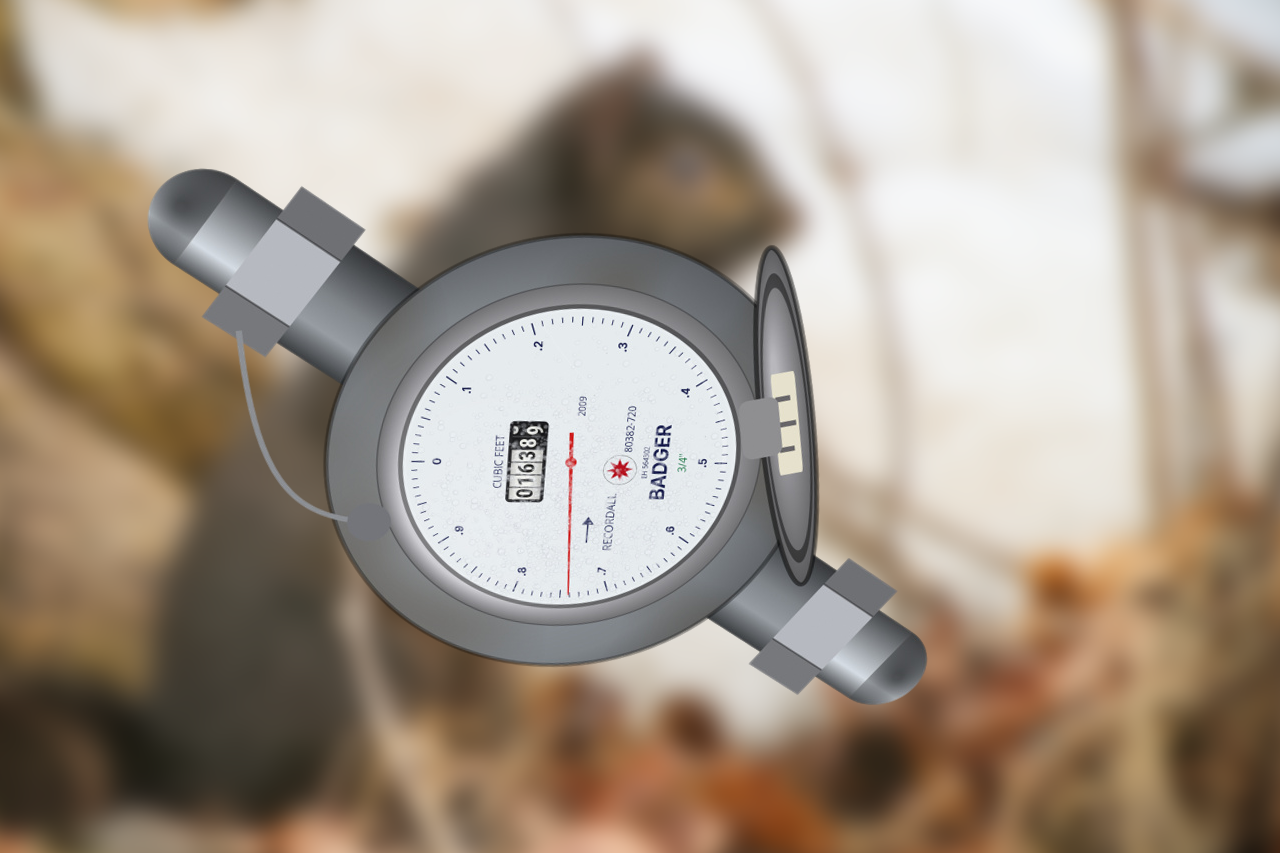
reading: {"value": 16388.74, "unit": "ft³"}
